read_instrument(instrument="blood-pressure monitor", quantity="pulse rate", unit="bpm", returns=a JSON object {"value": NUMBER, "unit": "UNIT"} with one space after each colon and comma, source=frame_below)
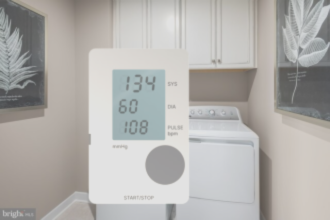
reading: {"value": 108, "unit": "bpm"}
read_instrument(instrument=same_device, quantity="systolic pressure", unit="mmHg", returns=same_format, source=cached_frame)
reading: {"value": 134, "unit": "mmHg"}
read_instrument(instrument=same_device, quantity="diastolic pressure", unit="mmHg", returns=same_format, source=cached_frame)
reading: {"value": 60, "unit": "mmHg"}
